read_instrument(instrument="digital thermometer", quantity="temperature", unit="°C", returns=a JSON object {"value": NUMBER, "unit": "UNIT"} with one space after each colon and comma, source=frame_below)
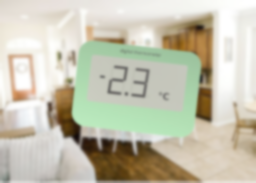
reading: {"value": -2.3, "unit": "°C"}
